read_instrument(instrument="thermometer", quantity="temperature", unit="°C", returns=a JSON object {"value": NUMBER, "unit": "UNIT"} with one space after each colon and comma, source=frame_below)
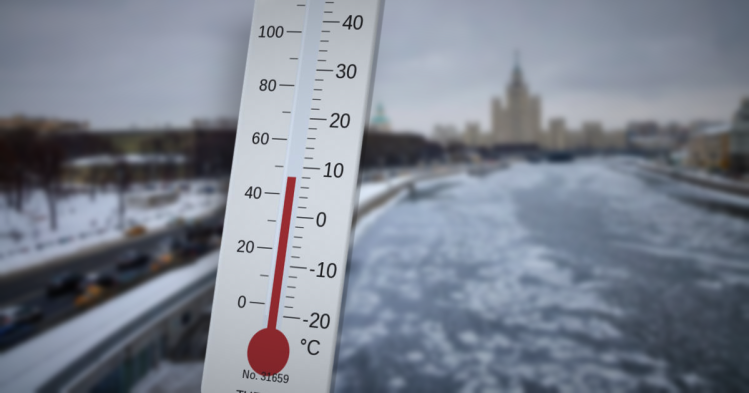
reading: {"value": 8, "unit": "°C"}
